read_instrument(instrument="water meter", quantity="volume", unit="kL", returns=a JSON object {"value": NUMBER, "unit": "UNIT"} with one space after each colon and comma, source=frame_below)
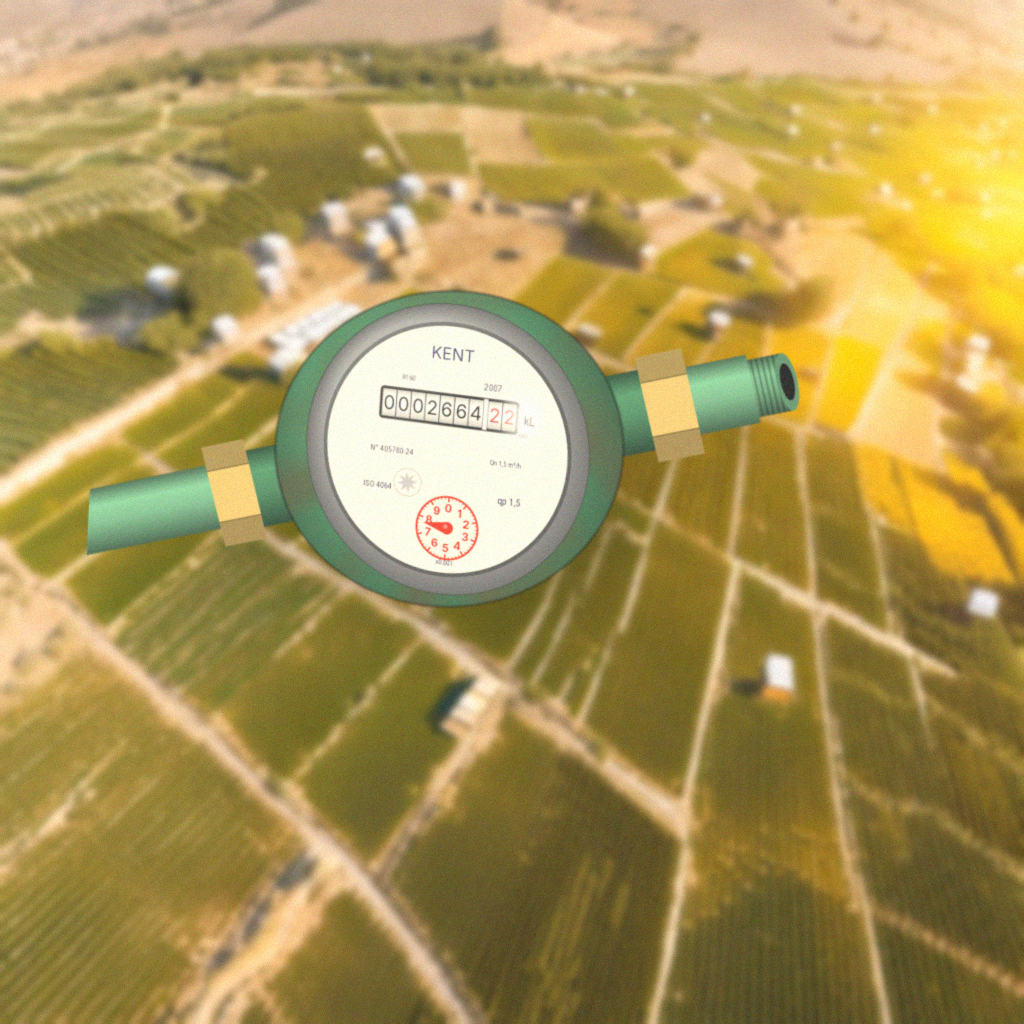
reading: {"value": 2664.227, "unit": "kL"}
